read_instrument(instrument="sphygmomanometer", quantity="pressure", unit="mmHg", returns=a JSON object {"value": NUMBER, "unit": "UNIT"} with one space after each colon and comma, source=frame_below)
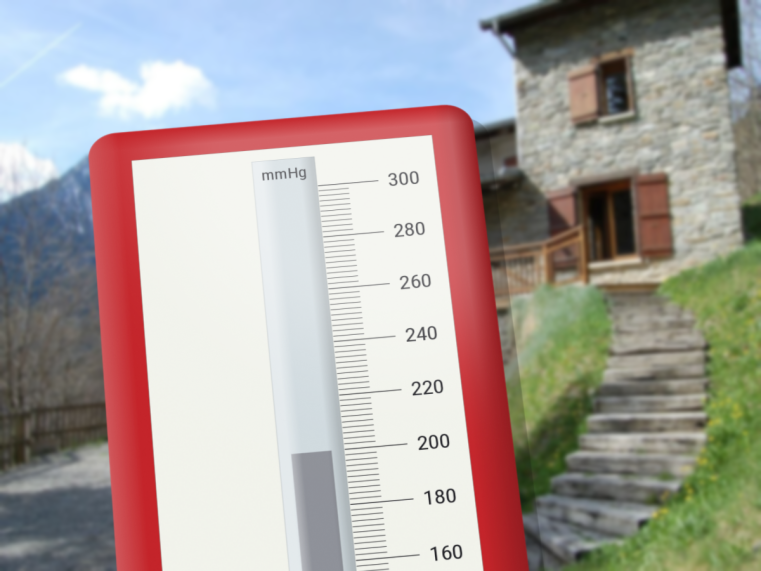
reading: {"value": 200, "unit": "mmHg"}
